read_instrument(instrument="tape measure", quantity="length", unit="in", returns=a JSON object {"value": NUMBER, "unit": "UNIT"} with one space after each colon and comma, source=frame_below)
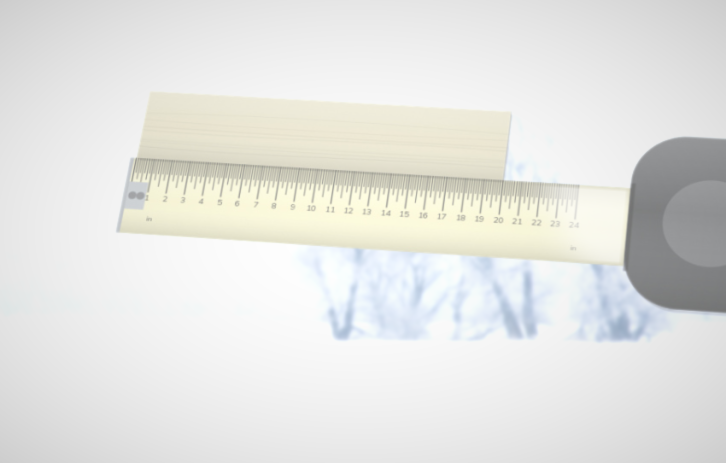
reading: {"value": 20, "unit": "in"}
